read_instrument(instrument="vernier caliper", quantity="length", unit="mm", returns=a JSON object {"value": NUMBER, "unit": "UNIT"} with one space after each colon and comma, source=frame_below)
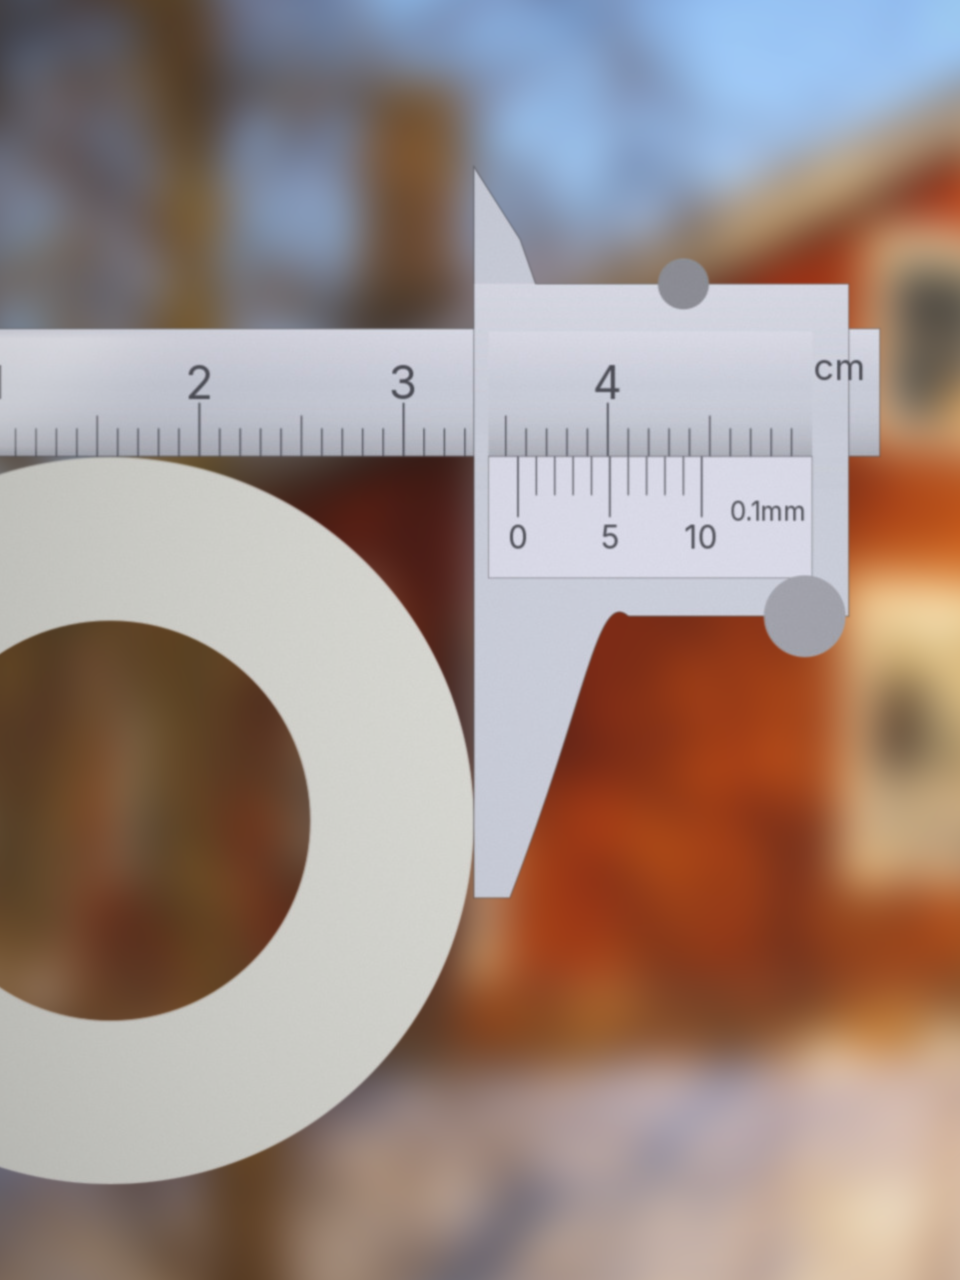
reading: {"value": 35.6, "unit": "mm"}
